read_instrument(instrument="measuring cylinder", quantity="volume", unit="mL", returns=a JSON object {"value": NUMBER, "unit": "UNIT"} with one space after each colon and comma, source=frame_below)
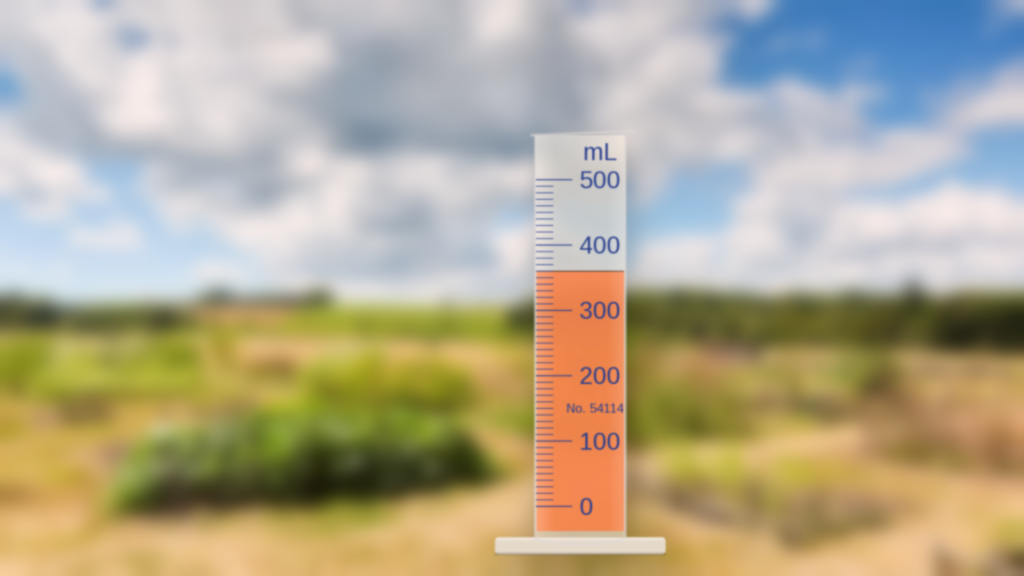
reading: {"value": 360, "unit": "mL"}
